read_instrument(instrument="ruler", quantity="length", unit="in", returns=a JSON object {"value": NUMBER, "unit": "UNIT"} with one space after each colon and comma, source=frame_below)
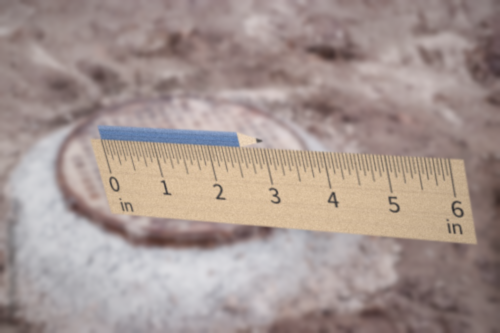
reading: {"value": 3, "unit": "in"}
